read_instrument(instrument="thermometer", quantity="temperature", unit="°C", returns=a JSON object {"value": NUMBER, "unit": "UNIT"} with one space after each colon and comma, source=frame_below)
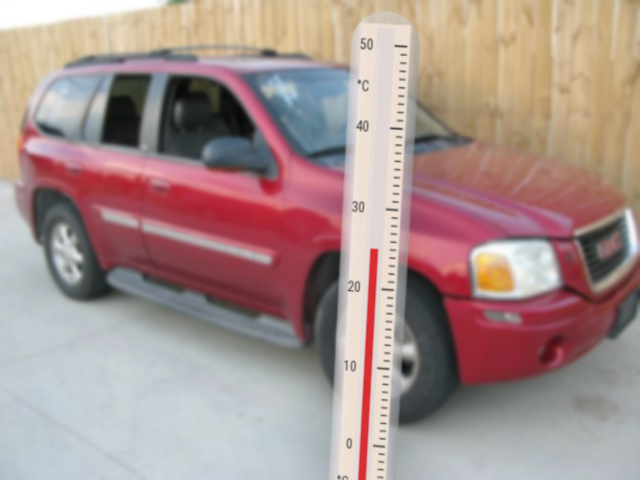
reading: {"value": 25, "unit": "°C"}
